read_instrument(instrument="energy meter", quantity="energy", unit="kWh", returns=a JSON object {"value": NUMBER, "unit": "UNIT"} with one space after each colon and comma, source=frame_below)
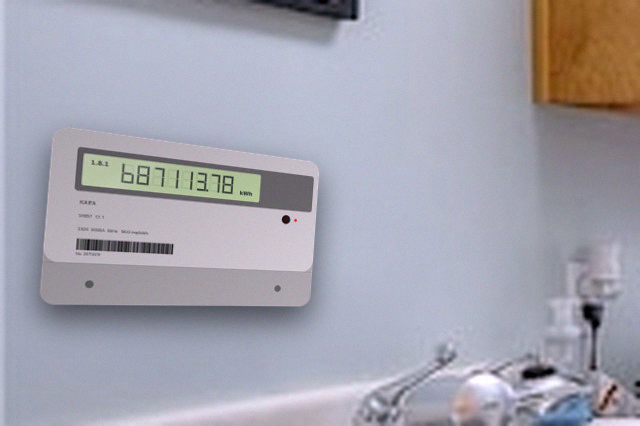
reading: {"value": 687113.78, "unit": "kWh"}
